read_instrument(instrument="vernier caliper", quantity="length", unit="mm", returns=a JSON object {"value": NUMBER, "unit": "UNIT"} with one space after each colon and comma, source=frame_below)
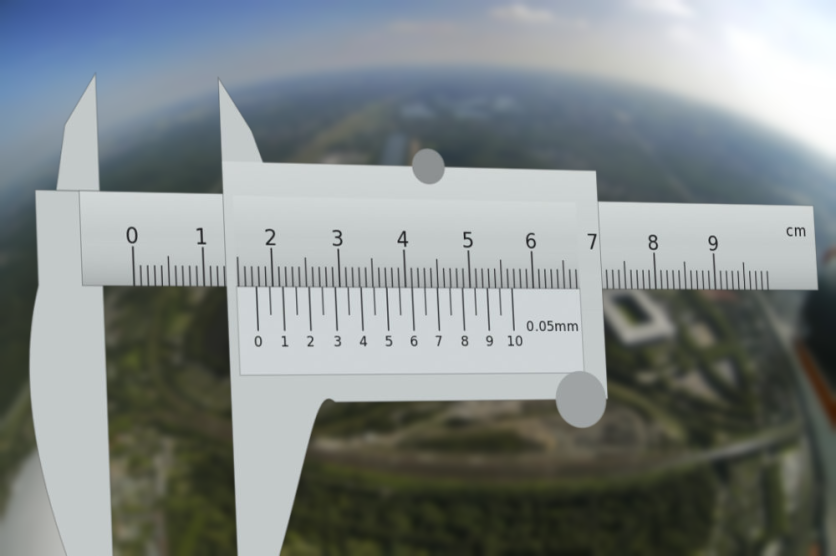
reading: {"value": 17.6, "unit": "mm"}
